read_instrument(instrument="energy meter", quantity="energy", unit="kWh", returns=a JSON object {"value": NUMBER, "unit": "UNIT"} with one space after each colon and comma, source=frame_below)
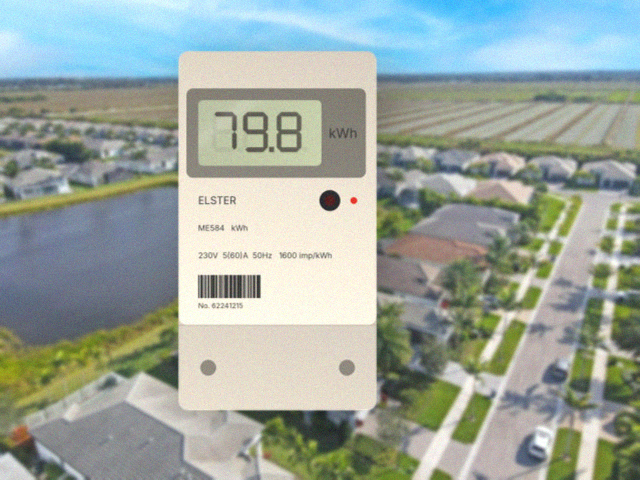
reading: {"value": 79.8, "unit": "kWh"}
